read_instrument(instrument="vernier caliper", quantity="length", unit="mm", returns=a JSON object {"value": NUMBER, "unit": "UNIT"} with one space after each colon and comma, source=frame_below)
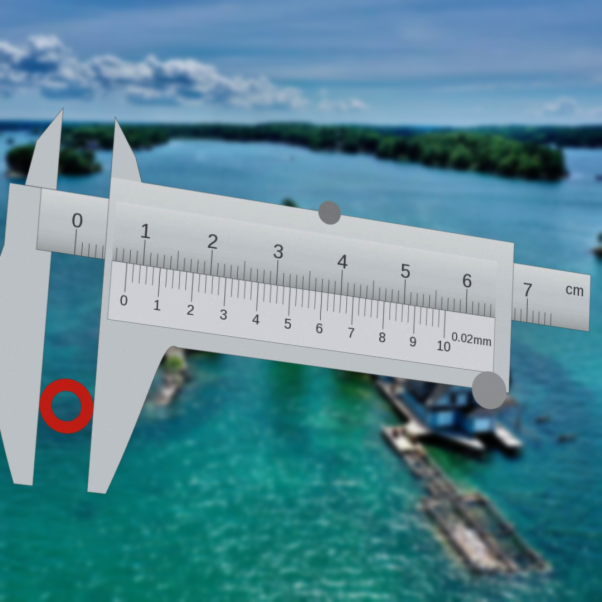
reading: {"value": 7.6, "unit": "mm"}
